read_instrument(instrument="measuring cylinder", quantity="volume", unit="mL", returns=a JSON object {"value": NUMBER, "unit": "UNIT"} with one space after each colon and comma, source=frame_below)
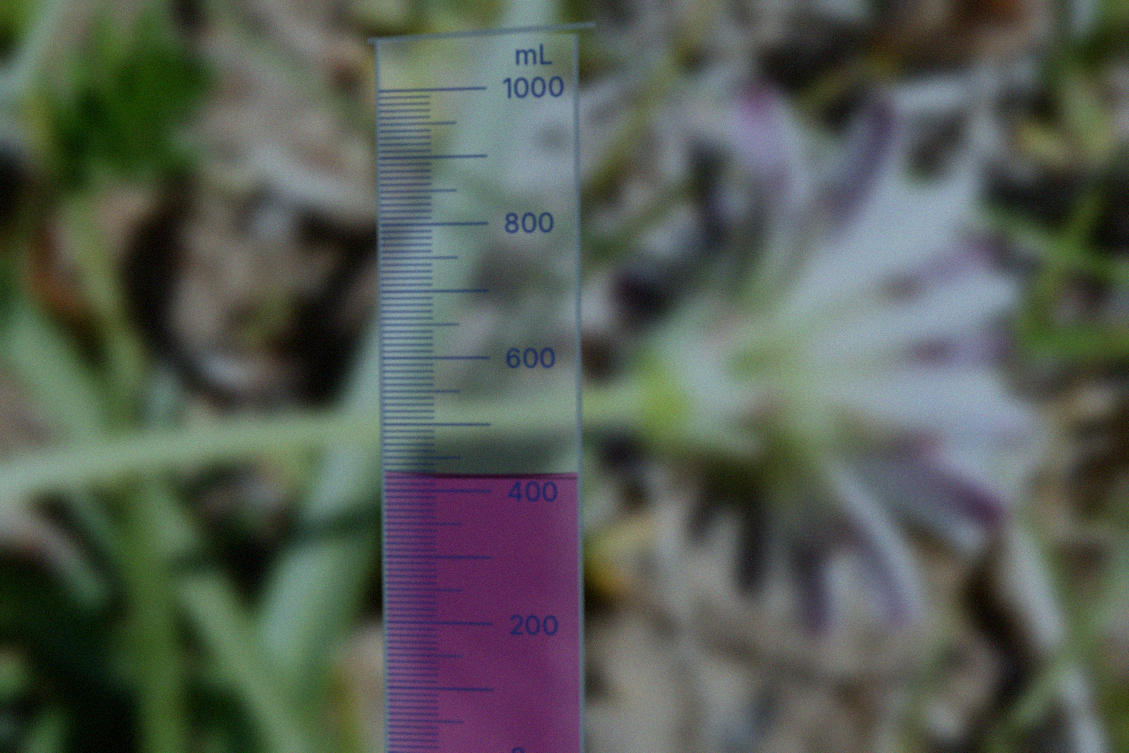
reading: {"value": 420, "unit": "mL"}
